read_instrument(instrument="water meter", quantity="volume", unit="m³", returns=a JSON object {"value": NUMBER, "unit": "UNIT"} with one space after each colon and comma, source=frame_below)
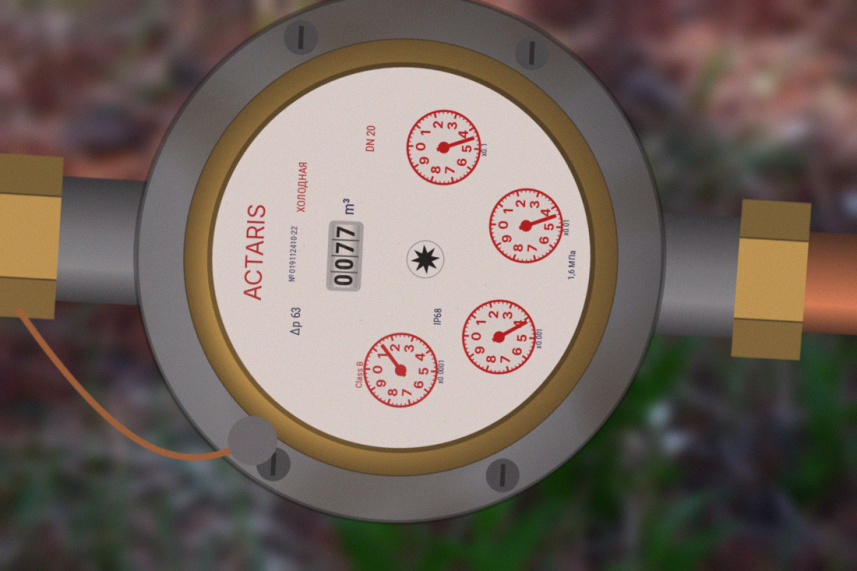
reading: {"value": 77.4441, "unit": "m³"}
